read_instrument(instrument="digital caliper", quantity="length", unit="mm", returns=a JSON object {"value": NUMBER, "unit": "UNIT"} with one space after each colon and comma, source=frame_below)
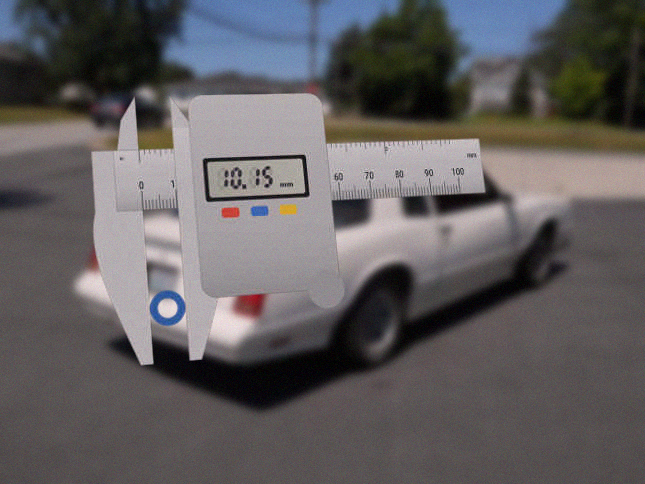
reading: {"value": 10.15, "unit": "mm"}
